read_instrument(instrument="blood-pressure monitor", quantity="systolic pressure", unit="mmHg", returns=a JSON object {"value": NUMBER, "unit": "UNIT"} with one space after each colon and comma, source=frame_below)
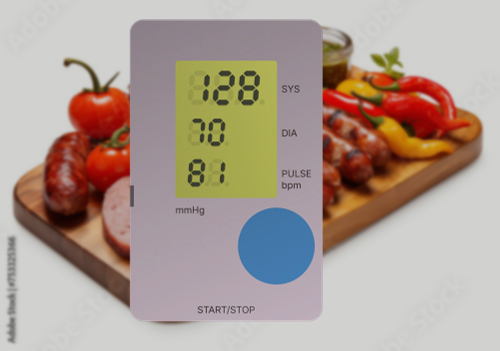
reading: {"value": 128, "unit": "mmHg"}
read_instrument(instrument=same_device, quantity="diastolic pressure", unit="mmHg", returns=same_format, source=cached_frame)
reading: {"value": 70, "unit": "mmHg"}
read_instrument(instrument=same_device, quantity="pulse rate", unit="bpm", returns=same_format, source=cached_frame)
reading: {"value": 81, "unit": "bpm"}
